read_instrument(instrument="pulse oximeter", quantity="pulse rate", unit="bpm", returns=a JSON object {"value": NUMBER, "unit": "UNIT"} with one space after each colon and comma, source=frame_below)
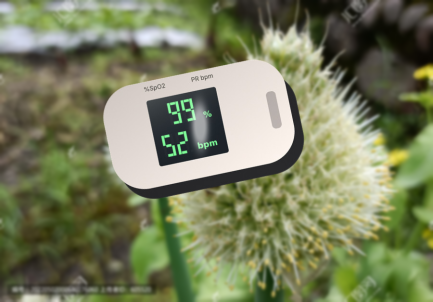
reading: {"value": 52, "unit": "bpm"}
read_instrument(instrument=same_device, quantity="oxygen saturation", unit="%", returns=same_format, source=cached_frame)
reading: {"value": 99, "unit": "%"}
